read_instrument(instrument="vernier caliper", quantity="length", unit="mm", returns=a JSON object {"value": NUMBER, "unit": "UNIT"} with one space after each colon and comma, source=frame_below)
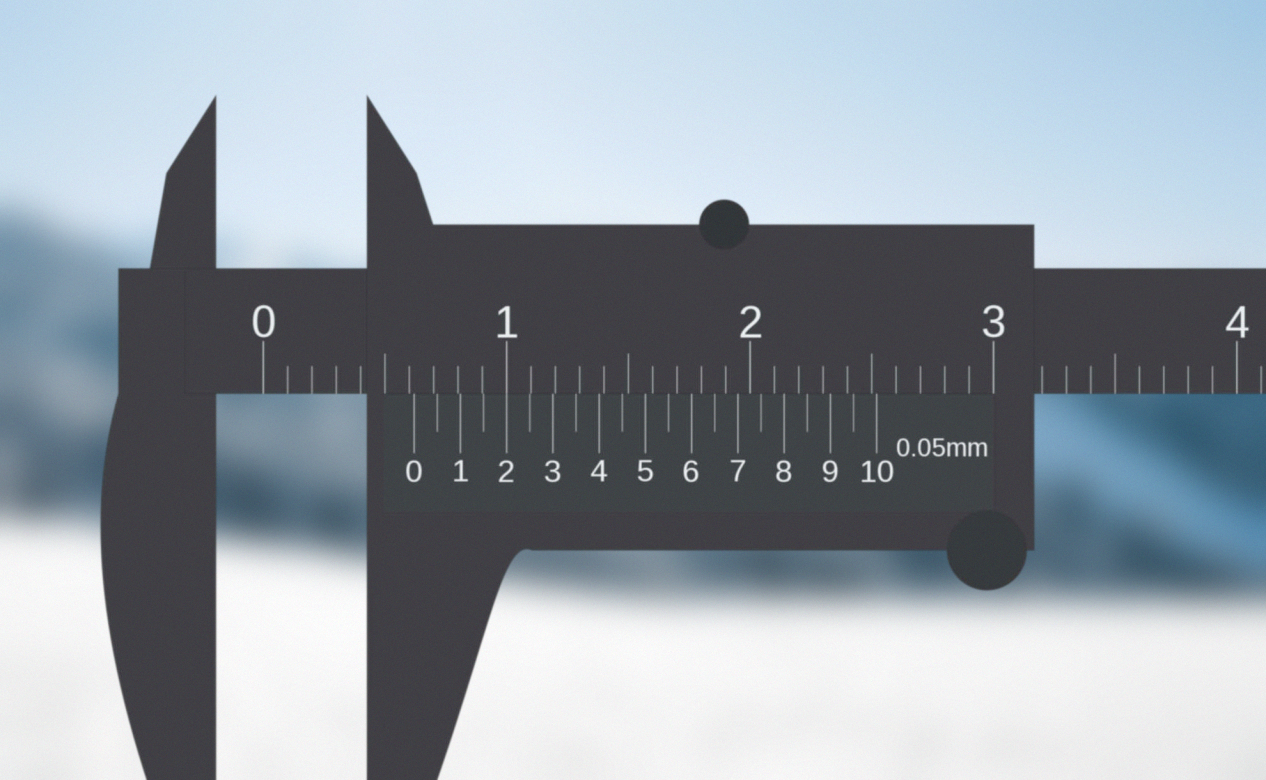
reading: {"value": 6.2, "unit": "mm"}
